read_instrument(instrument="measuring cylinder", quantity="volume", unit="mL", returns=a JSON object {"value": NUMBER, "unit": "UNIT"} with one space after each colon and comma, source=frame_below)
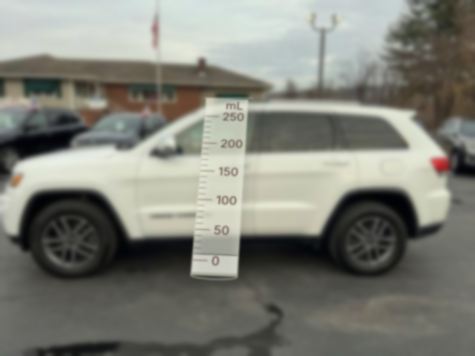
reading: {"value": 10, "unit": "mL"}
